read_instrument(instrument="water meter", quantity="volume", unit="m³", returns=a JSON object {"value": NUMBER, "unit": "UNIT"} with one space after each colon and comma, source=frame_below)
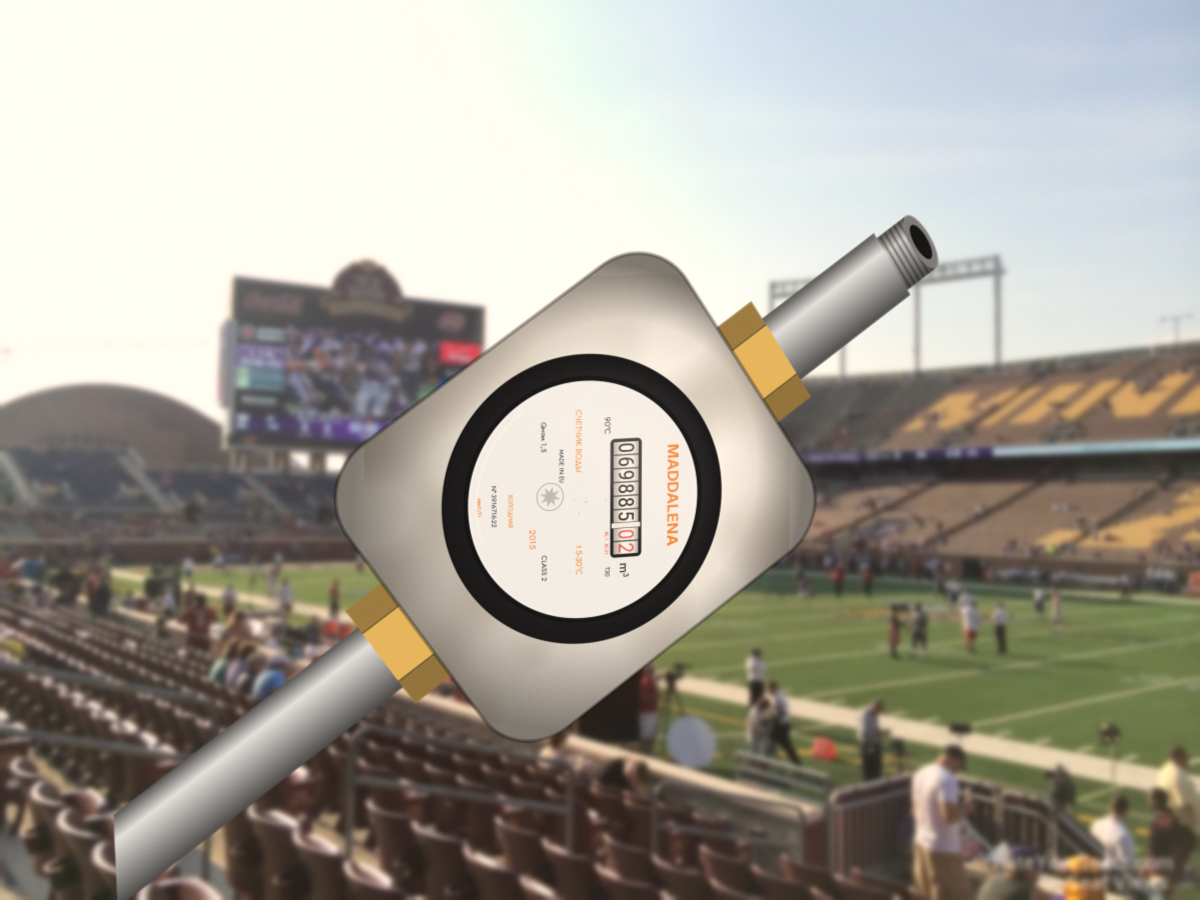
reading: {"value": 69885.02, "unit": "m³"}
